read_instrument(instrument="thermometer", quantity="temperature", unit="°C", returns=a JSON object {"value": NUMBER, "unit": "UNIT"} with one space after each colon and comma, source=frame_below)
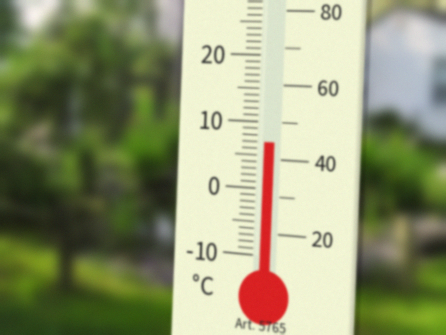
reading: {"value": 7, "unit": "°C"}
